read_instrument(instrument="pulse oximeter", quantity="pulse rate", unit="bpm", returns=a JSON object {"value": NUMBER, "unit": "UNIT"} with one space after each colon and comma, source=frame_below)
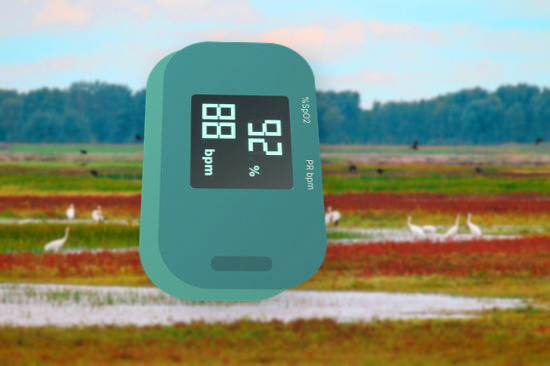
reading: {"value": 88, "unit": "bpm"}
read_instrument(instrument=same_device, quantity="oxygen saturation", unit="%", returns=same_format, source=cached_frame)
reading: {"value": 92, "unit": "%"}
